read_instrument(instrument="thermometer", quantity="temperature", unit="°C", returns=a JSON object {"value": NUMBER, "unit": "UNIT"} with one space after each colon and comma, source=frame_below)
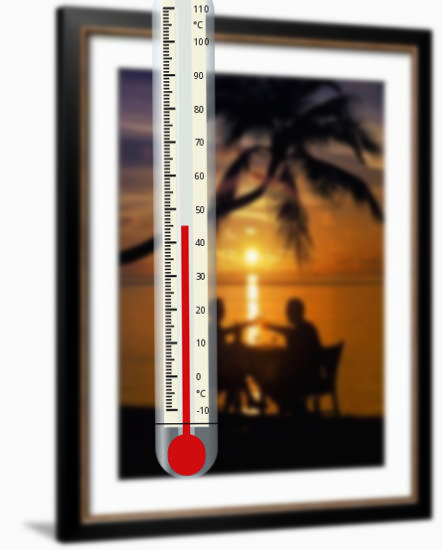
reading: {"value": 45, "unit": "°C"}
